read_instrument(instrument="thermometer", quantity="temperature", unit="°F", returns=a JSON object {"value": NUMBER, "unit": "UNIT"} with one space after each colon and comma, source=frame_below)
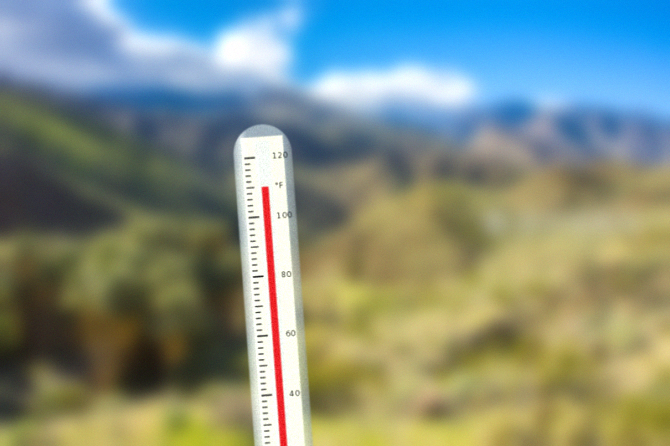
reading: {"value": 110, "unit": "°F"}
